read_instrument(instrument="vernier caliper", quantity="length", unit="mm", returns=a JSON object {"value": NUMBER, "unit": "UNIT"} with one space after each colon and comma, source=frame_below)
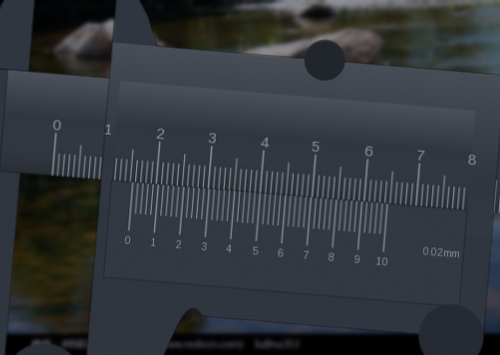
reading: {"value": 15.5, "unit": "mm"}
